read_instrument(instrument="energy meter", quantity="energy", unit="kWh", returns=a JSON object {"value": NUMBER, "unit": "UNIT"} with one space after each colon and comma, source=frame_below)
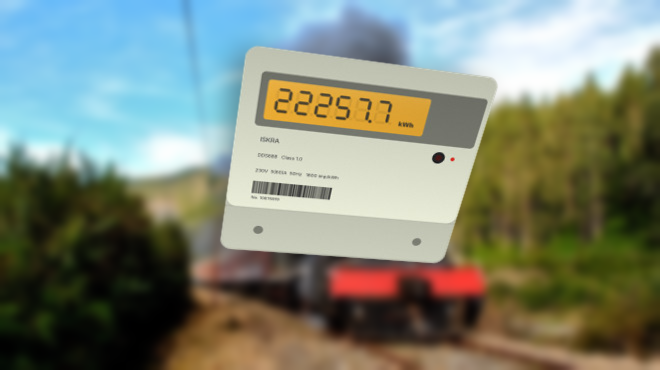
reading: {"value": 22257.7, "unit": "kWh"}
